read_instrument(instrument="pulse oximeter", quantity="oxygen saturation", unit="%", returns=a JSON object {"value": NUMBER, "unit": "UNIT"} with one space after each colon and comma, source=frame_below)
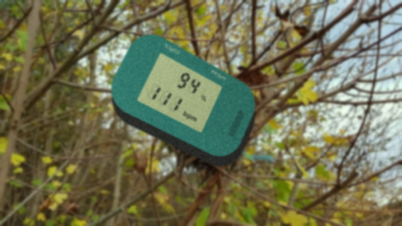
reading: {"value": 94, "unit": "%"}
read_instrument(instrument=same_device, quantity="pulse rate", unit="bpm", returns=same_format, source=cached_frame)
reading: {"value": 111, "unit": "bpm"}
